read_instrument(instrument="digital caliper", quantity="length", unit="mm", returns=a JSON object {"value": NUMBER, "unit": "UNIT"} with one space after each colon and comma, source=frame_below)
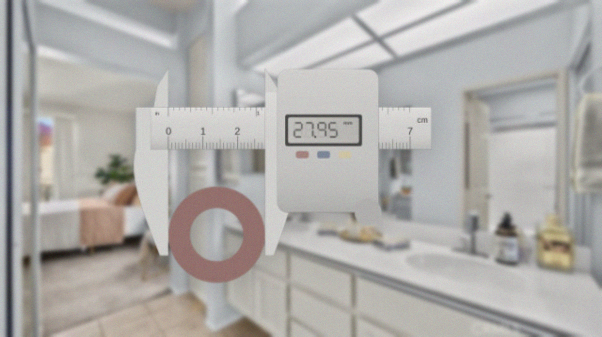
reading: {"value": 27.95, "unit": "mm"}
